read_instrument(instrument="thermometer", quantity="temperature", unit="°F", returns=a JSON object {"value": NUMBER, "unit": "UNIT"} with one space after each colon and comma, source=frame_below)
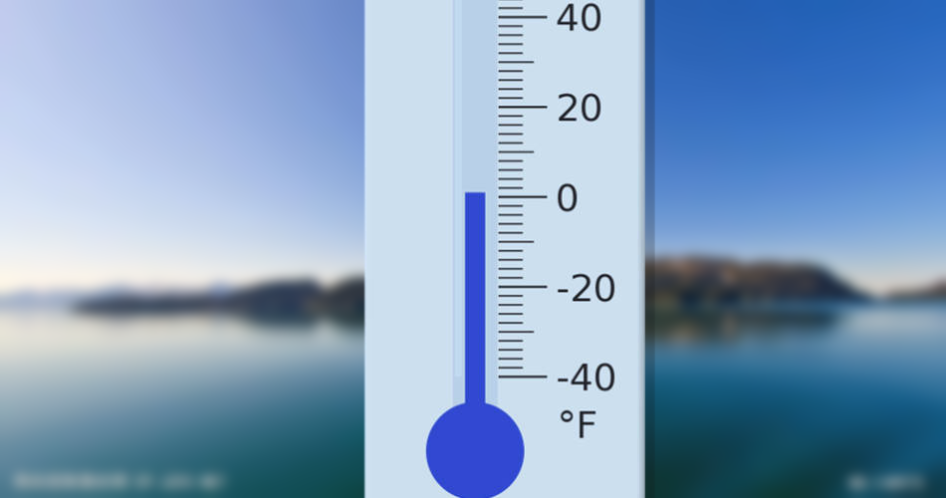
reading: {"value": 1, "unit": "°F"}
